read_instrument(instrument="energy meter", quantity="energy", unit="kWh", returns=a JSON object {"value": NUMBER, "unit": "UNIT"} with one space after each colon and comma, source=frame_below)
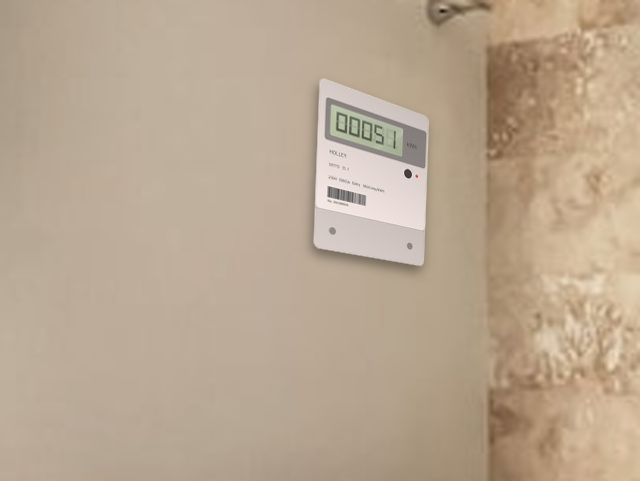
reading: {"value": 51, "unit": "kWh"}
